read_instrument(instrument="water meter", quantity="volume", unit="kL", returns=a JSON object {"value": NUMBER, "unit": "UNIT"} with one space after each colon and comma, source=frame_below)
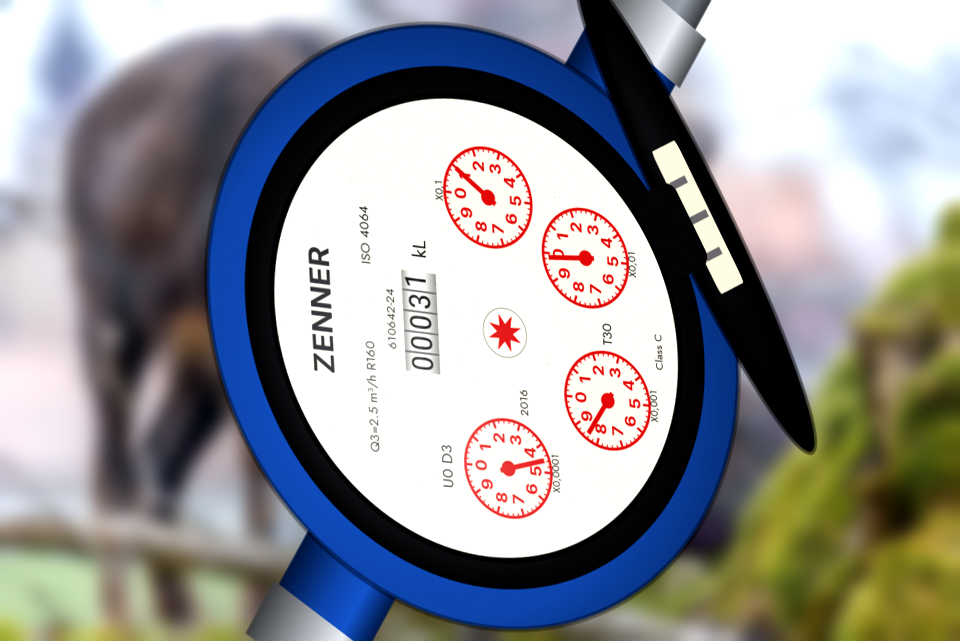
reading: {"value": 31.0984, "unit": "kL"}
